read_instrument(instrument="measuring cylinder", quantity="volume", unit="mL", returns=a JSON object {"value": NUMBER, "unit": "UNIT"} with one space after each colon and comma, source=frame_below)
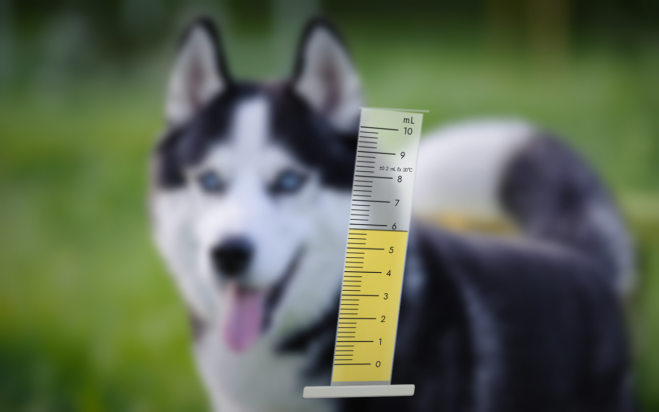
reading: {"value": 5.8, "unit": "mL"}
